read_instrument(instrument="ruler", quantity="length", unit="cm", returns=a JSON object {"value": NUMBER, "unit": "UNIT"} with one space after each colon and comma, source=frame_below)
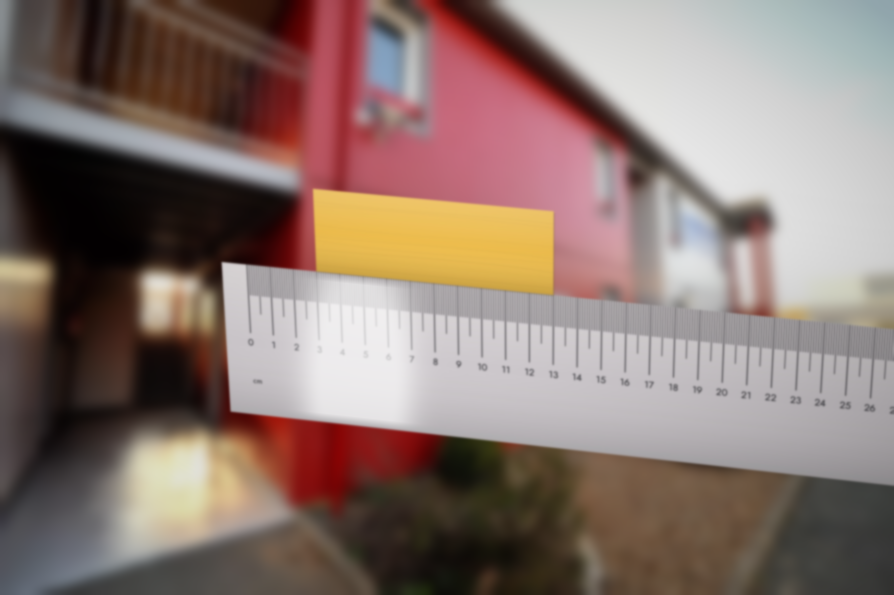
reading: {"value": 10, "unit": "cm"}
